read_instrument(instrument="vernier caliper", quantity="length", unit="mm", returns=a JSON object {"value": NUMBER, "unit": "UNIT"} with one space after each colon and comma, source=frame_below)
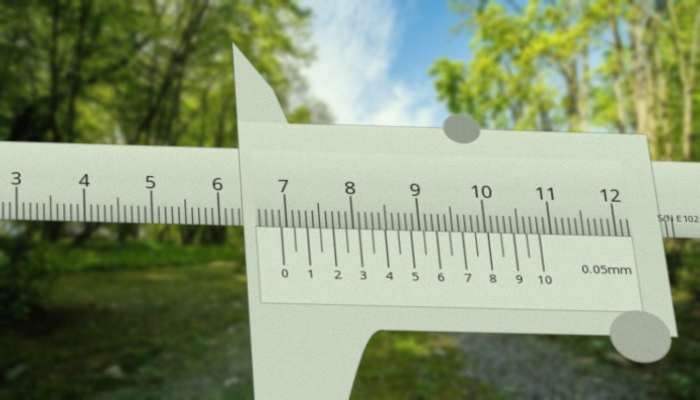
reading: {"value": 69.2, "unit": "mm"}
